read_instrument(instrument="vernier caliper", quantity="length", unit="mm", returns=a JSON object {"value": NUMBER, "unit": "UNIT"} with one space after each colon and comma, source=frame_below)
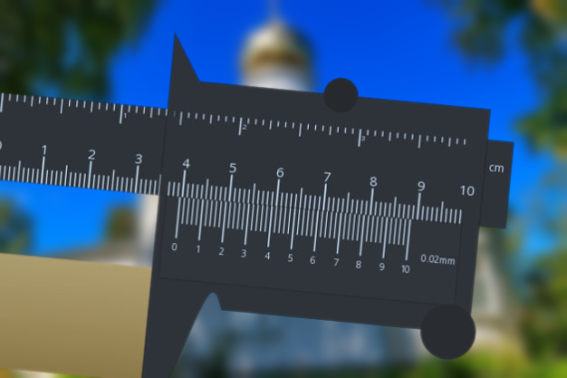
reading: {"value": 39.5, "unit": "mm"}
